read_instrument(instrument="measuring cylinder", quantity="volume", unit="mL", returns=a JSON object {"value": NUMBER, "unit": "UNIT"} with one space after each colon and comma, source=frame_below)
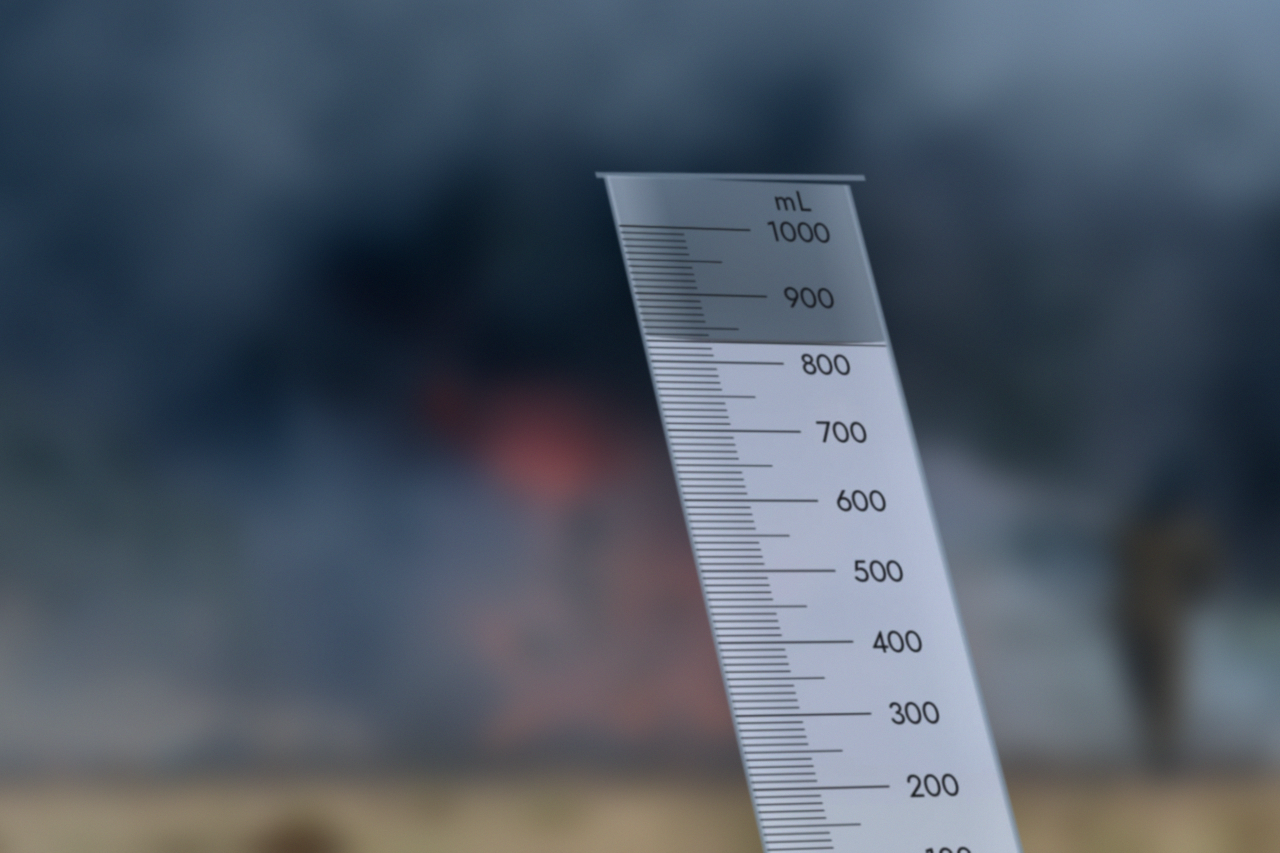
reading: {"value": 830, "unit": "mL"}
